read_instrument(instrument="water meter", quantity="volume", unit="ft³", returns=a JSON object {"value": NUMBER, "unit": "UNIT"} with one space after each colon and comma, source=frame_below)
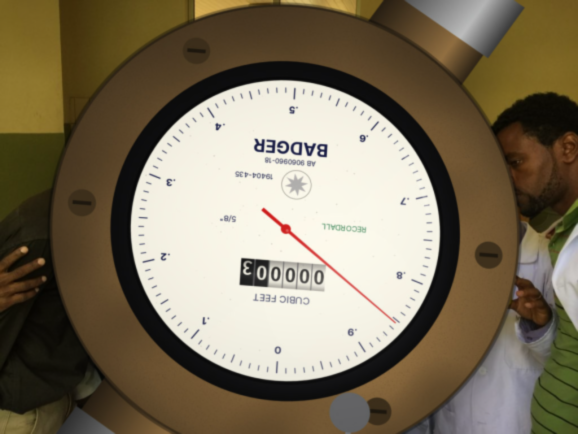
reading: {"value": 2.85, "unit": "ft³"}
